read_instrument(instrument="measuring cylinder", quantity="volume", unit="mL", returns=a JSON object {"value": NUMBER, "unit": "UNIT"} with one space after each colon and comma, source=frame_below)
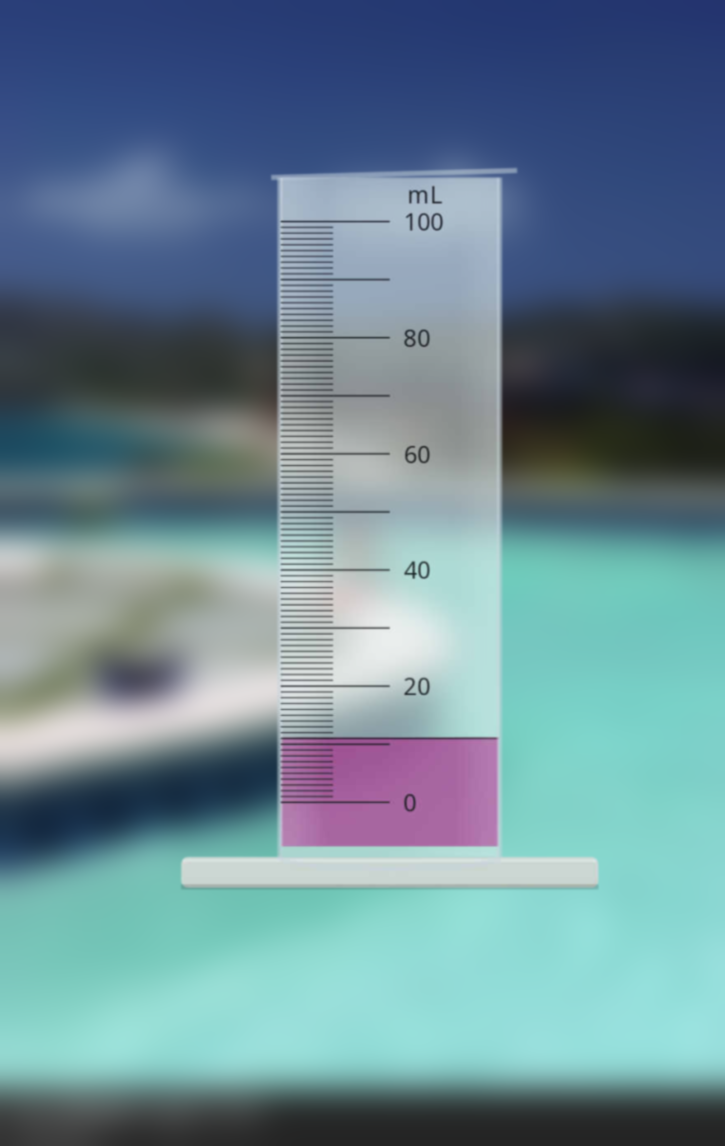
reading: {"value": 11, "unit": "mL"}
